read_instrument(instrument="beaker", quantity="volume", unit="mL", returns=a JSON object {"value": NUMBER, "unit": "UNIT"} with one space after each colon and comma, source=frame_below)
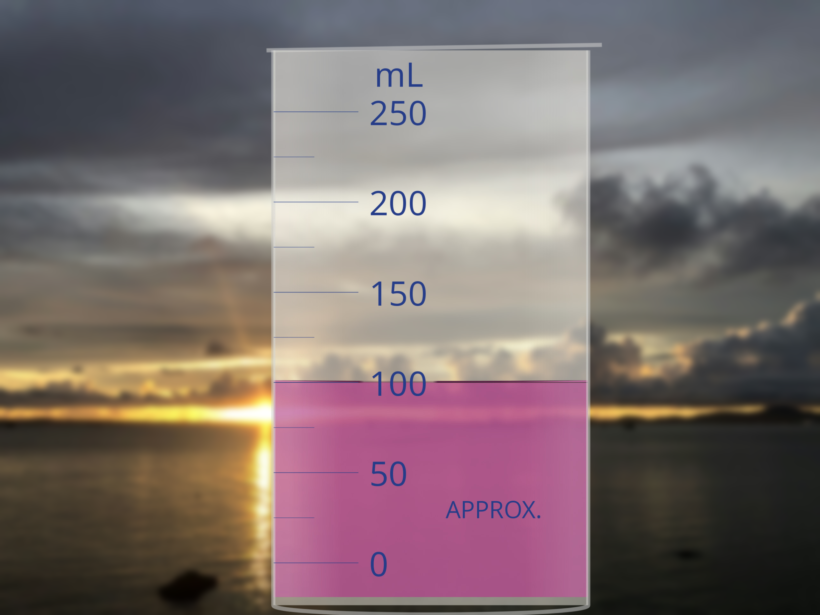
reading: {"value": 100, "unit": "mL"}
